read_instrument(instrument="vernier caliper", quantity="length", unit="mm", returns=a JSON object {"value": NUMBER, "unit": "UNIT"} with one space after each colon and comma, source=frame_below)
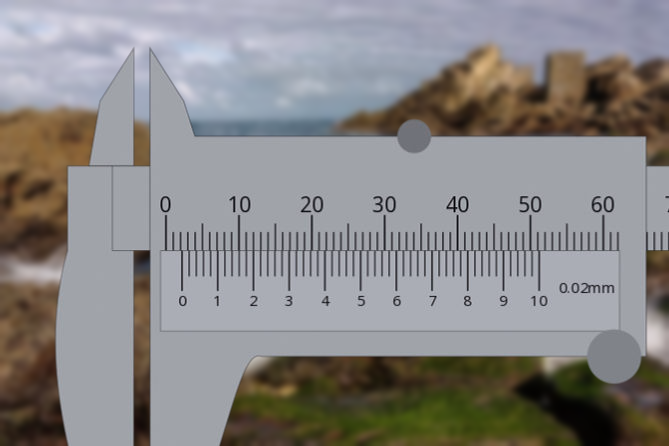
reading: {"value": 2.2, "unit": "mm"}
